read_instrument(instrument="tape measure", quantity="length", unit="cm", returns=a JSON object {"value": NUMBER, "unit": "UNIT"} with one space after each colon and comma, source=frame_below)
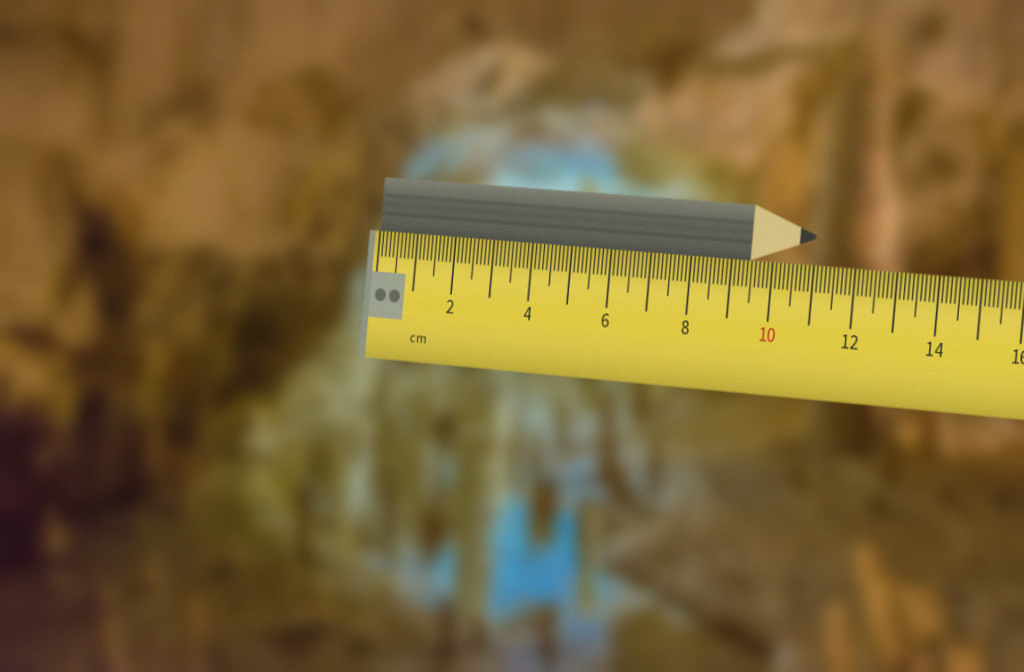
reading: {"value": 11, "unit": "cm"}
